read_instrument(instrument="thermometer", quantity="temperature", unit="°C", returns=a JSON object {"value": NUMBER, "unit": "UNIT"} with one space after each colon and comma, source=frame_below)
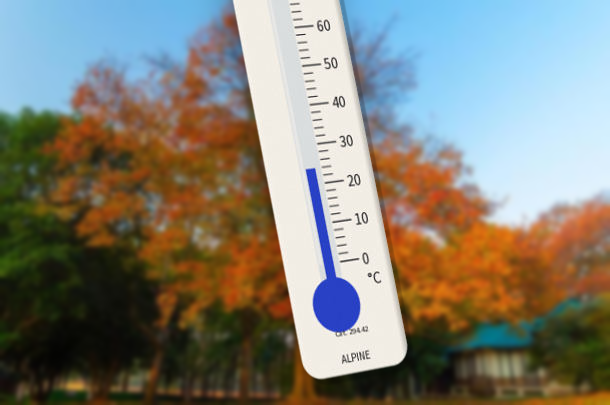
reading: {"value": 24, "unit": "°C"}
